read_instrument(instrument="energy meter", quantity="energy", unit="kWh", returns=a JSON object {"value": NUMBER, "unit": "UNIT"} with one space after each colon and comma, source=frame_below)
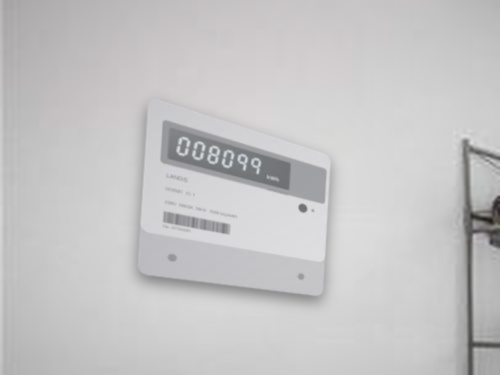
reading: {"value": 8099, "unit": "kWh"}
